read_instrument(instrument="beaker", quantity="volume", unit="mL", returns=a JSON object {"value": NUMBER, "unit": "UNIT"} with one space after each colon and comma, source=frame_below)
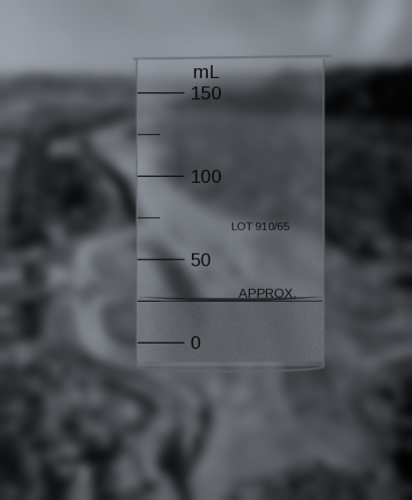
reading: {"value": 25, "unit": "mL"}
